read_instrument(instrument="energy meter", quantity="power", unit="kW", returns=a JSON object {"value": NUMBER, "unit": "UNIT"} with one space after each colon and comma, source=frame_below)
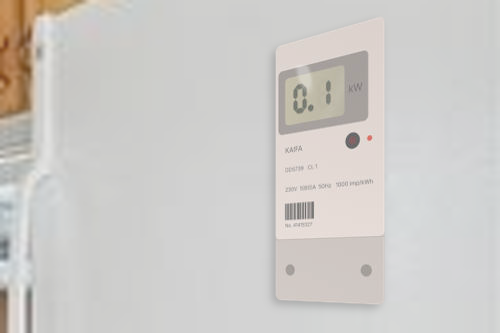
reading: {"value": 0.1, "unit": "kW"}
